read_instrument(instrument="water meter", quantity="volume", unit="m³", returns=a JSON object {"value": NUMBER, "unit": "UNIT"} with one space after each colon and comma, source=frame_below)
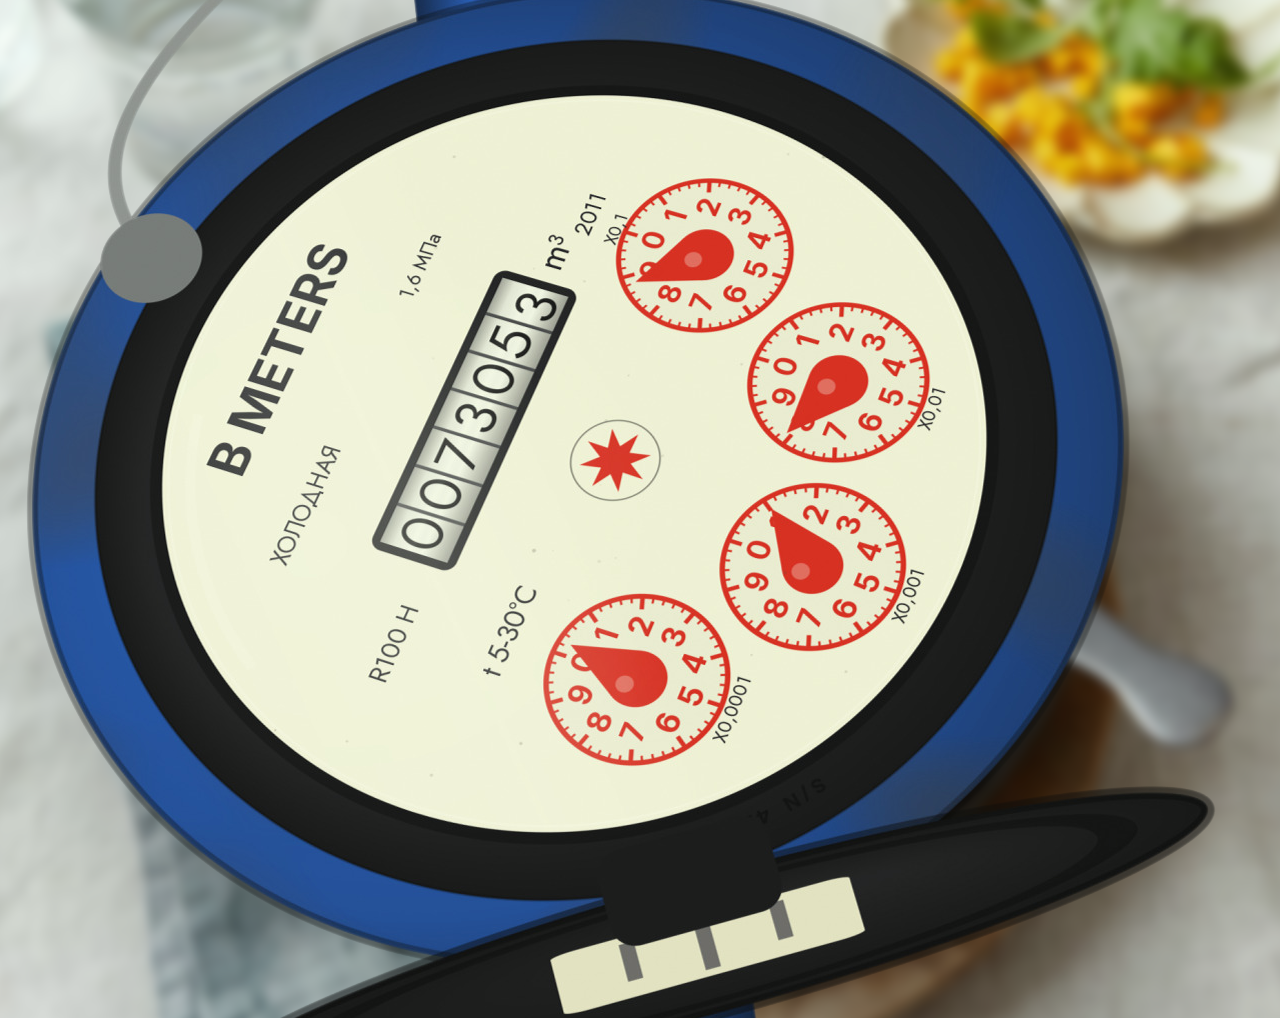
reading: {"value": 73052.8810, "unit": "m³"}
